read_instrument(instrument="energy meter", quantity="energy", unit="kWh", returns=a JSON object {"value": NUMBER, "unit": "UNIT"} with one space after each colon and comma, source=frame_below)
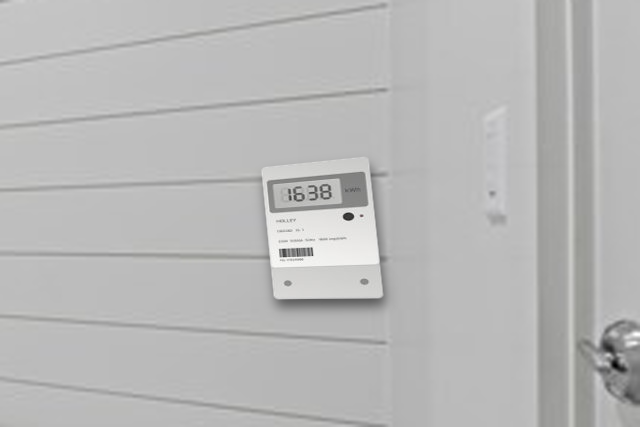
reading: {"value": 1638, "unit": "kWh"}
